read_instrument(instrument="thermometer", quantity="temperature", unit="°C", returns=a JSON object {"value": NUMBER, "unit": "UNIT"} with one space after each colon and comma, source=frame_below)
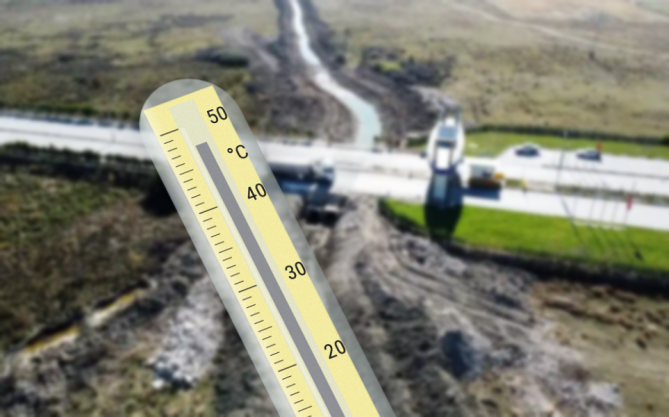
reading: {"value": 47.5, "unit": "°C"}
